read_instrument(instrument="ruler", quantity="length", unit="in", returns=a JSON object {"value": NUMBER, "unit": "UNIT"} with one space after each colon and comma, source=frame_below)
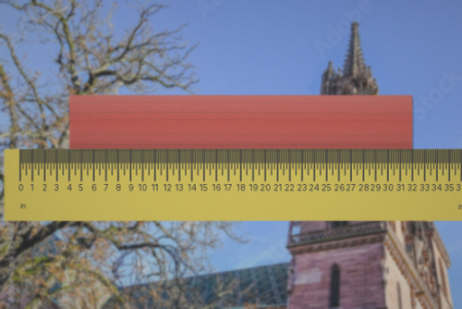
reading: {"value": 28, "unit": "in"}
